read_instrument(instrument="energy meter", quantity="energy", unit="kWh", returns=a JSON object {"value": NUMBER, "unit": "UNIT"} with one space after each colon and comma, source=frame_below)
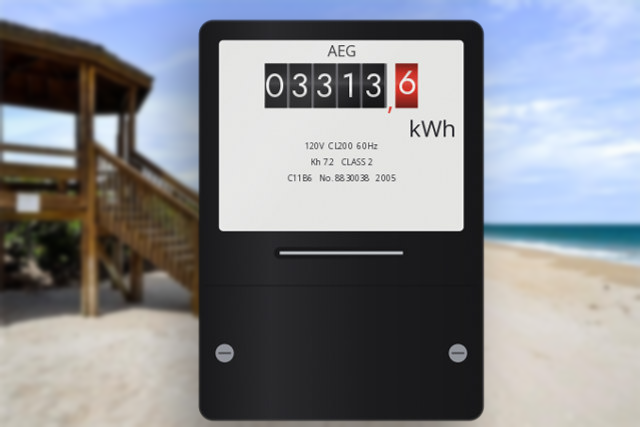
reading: {"value": 3313.6, "unit": "kWh"}
